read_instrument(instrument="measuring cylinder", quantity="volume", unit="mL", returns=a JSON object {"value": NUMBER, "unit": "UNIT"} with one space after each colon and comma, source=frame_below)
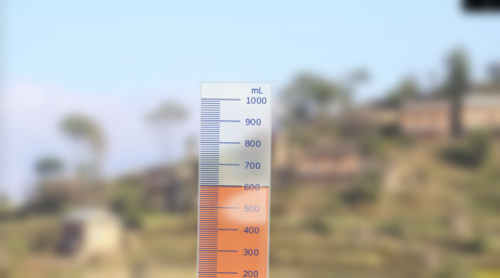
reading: {"value": 600, "unit": "mL"}
